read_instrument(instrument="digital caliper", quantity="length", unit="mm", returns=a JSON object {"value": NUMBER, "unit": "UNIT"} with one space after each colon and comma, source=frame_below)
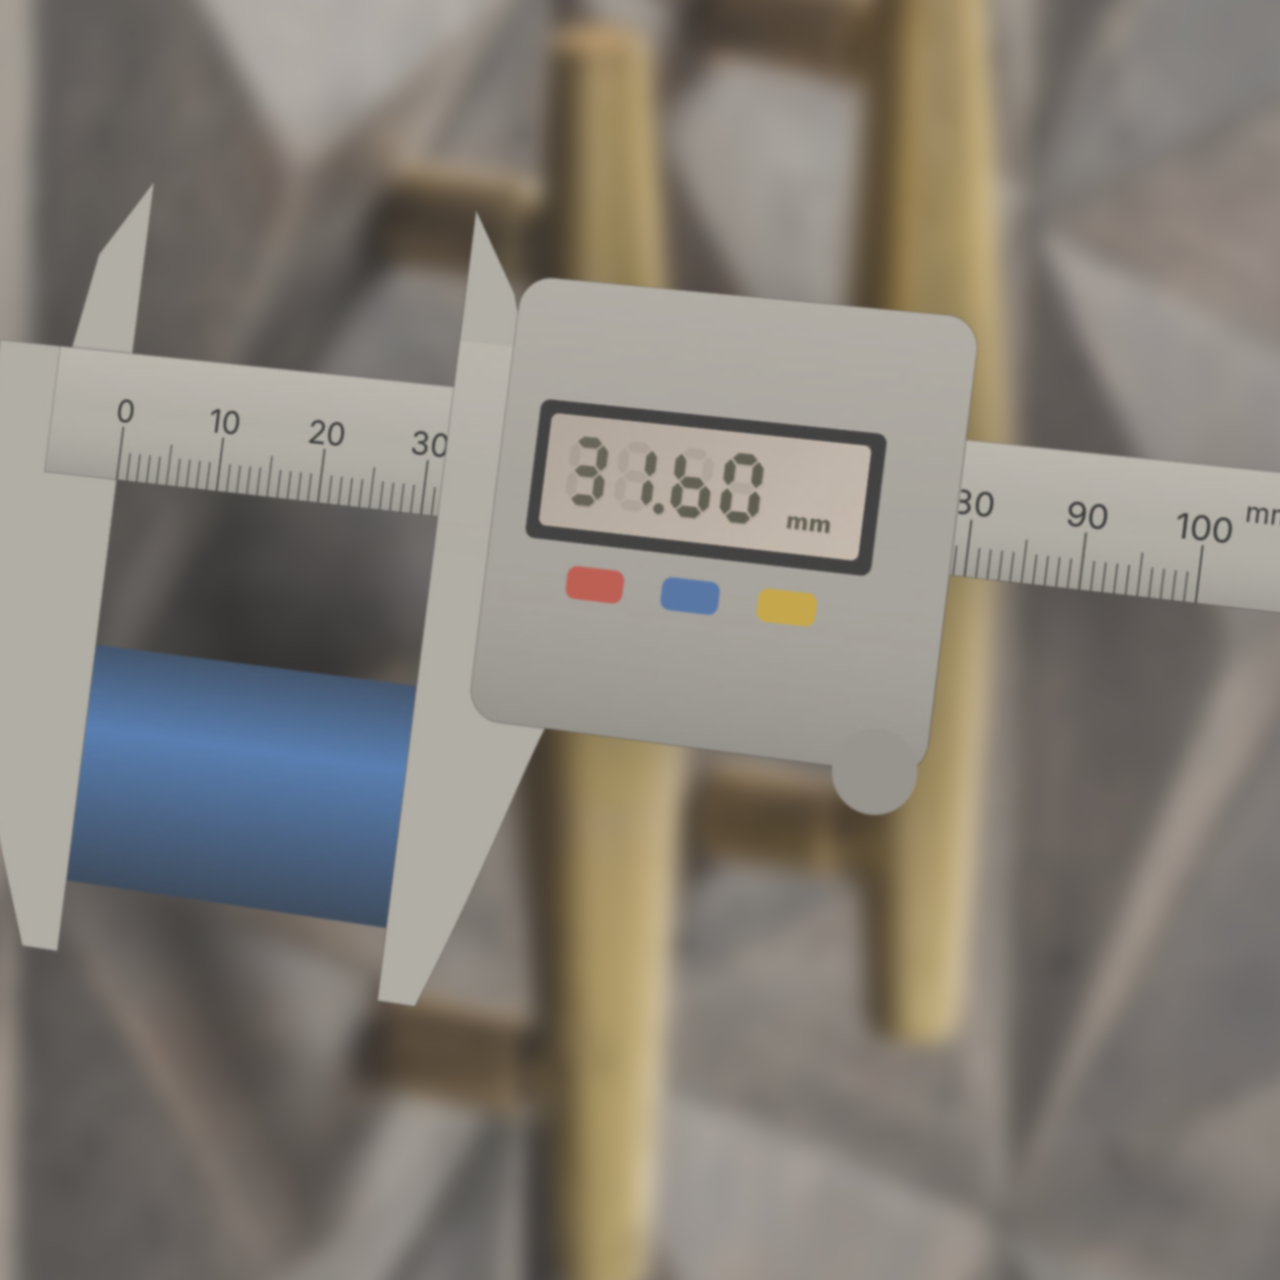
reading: {"value": 31.60, "unit": "mm"}
